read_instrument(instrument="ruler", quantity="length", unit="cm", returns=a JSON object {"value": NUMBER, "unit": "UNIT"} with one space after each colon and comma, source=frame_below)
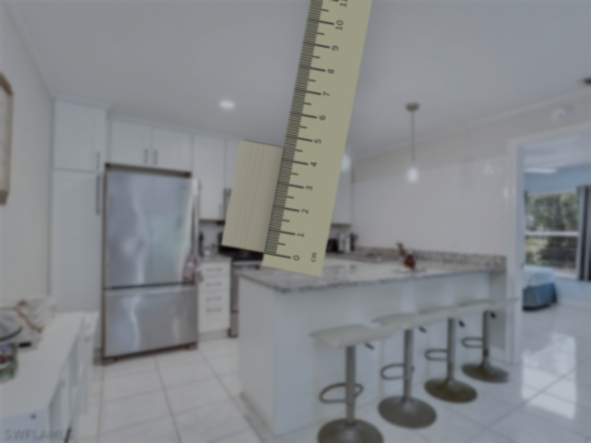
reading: {"value": 4.5, "unit": "cm"}
